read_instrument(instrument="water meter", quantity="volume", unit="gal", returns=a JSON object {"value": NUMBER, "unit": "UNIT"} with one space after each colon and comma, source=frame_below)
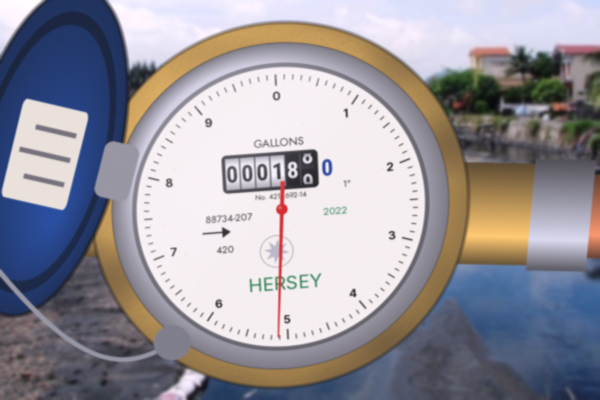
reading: {"value": 1885.1, "unit": "gal"}
